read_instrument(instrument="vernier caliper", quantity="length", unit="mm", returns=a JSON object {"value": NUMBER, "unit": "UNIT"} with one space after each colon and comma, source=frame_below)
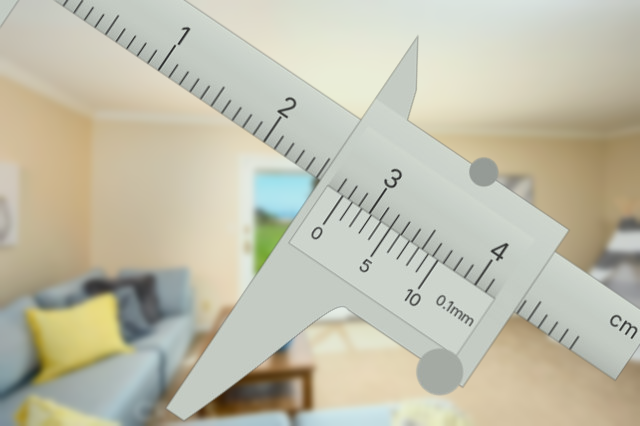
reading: {"value": 27.5, "unit": "mm"}
